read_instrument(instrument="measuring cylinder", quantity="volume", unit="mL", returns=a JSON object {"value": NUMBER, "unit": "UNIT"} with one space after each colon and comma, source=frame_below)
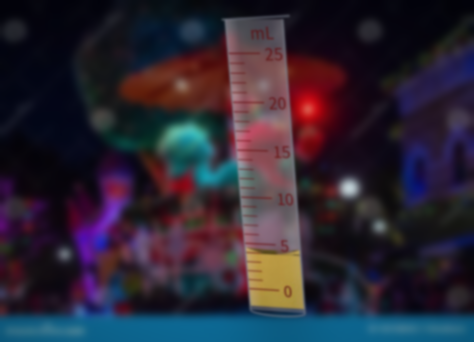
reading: {"value": 4, "unit": "mL"}
